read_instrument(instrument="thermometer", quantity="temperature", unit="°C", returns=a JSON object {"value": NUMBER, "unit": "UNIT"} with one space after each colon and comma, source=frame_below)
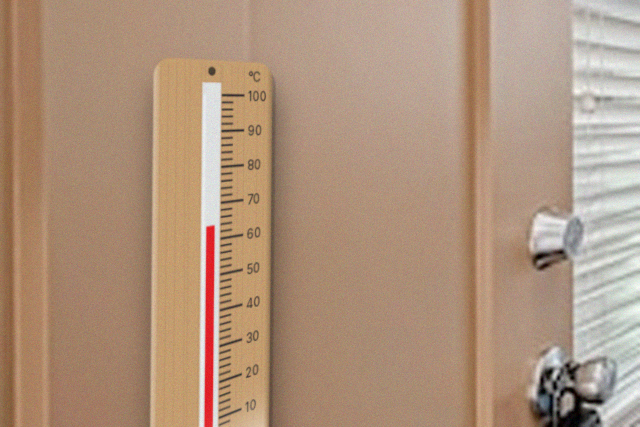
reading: {"value": 64, "unit": "°C"}
